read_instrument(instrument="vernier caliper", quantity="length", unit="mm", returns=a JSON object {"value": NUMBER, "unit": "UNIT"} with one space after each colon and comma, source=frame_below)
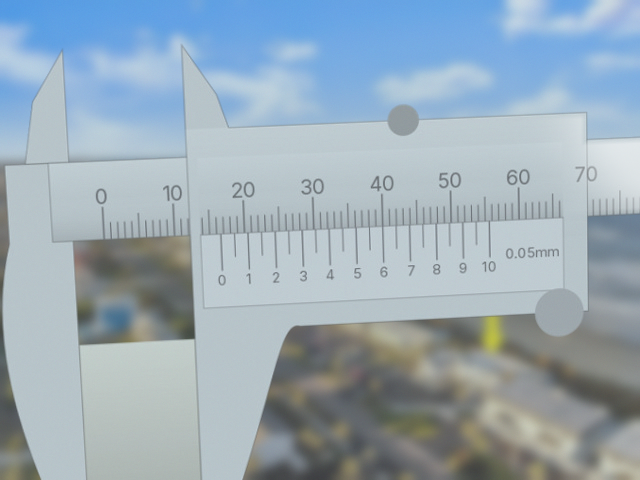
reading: {"value": 16.6, "unit": "mm"}
